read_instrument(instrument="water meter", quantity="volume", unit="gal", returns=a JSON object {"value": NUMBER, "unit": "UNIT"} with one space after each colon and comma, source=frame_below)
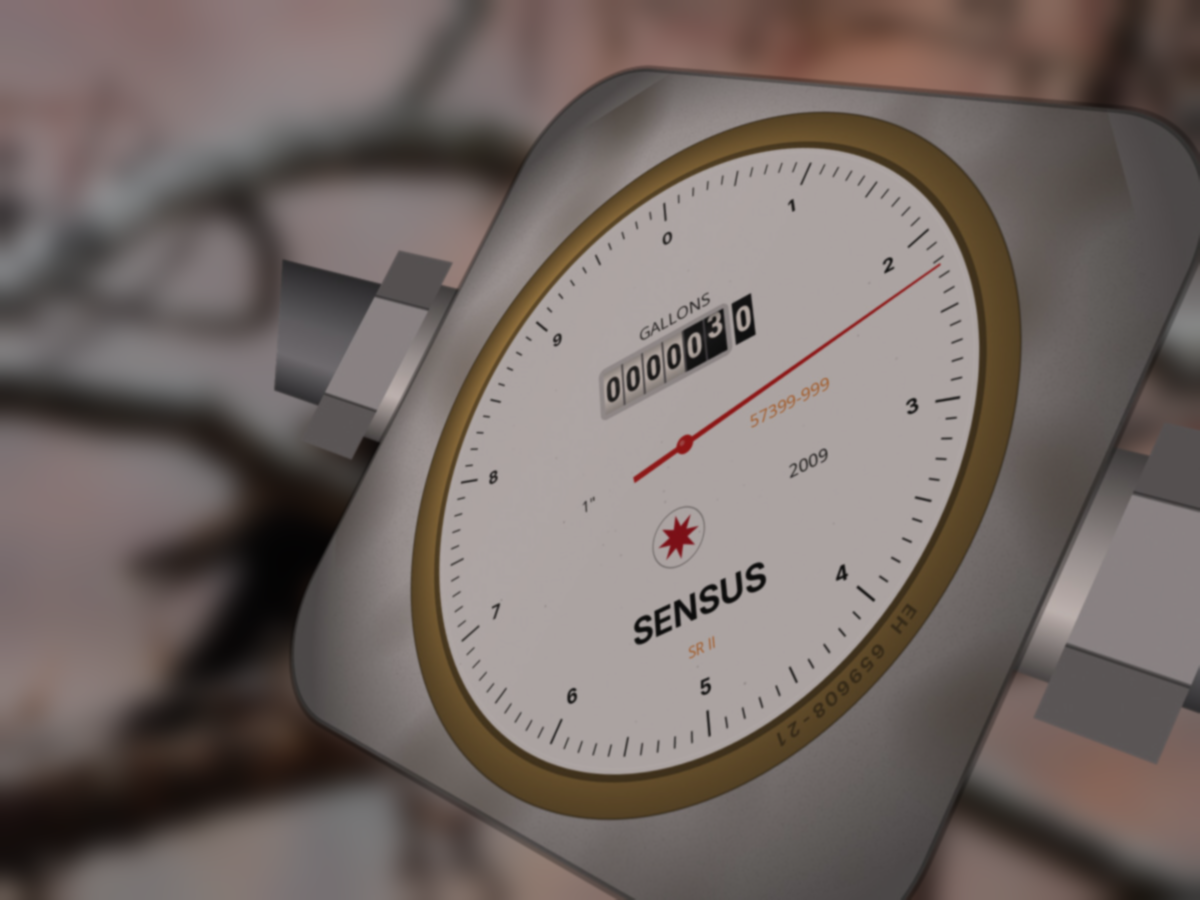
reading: {"value": 32.2, "unit": "gal"}
